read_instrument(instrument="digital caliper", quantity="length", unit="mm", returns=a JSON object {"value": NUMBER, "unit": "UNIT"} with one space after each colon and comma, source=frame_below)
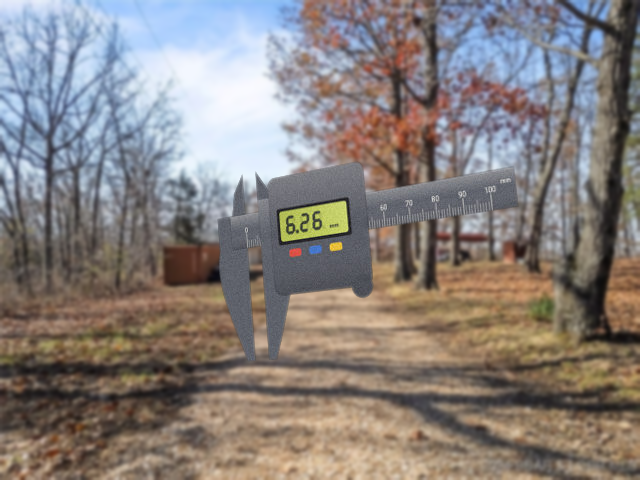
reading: {"value": 6.26, "unit": "mm"}
